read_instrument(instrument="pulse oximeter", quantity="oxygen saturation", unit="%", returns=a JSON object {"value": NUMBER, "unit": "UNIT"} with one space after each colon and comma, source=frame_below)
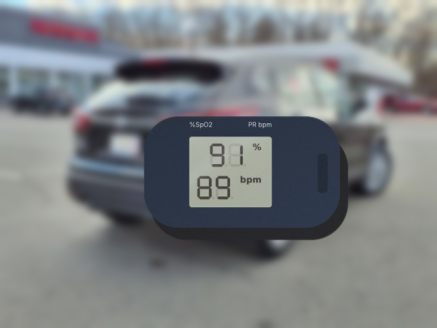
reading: {"value": 91, "unit": "%"}
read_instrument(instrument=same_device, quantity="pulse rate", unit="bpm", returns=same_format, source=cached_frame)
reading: {"value": 89, "unit": "bpm"}
